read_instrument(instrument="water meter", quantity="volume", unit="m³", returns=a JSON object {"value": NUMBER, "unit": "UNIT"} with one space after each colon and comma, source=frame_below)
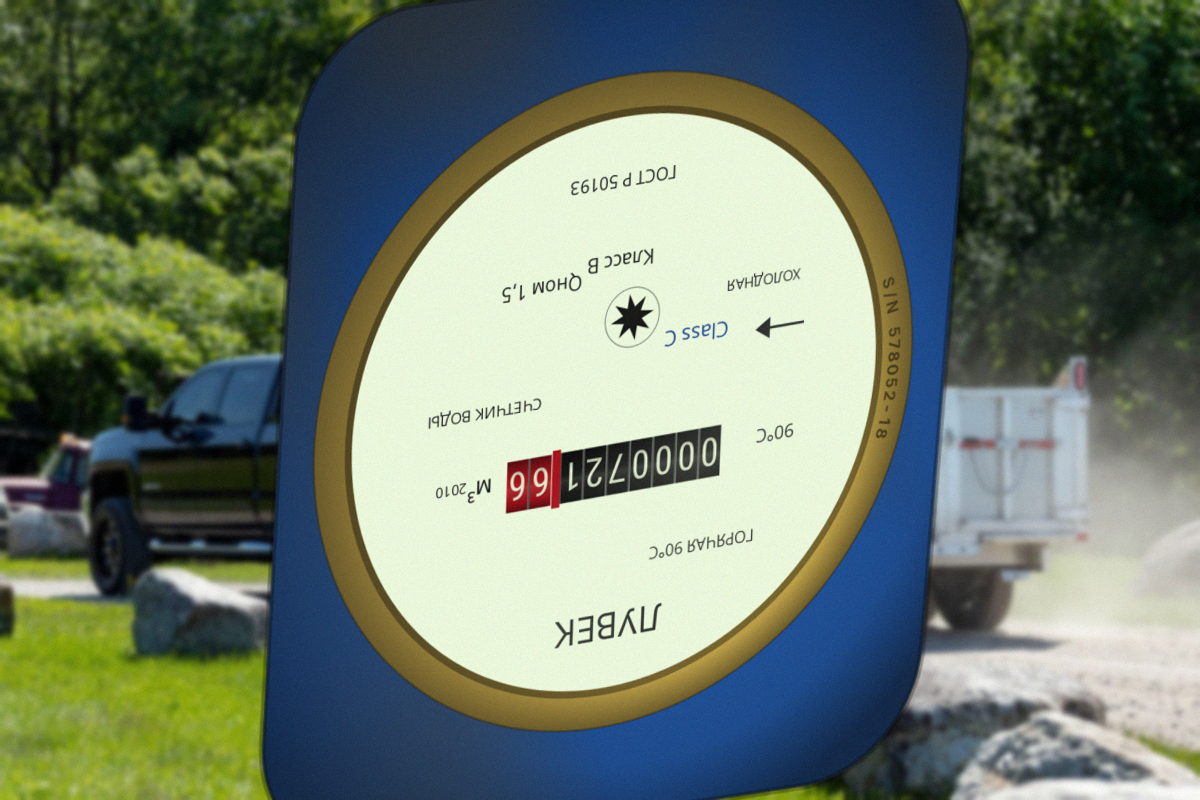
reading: {"value": 721.66, "unit": "m³"}
